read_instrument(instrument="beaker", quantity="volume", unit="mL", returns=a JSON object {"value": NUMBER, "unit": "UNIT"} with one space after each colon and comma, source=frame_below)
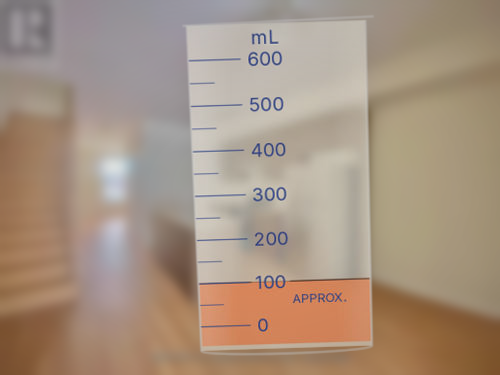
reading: {"value": 100, "unit": "mL"}
